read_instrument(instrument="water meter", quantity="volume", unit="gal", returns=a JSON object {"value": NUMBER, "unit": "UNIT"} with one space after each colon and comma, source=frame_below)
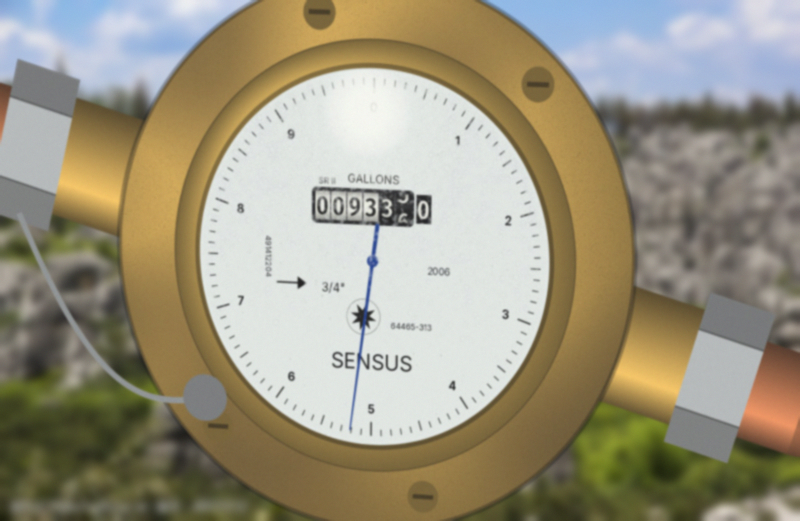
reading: {"value": 93355.2, "unit": "gal"}
